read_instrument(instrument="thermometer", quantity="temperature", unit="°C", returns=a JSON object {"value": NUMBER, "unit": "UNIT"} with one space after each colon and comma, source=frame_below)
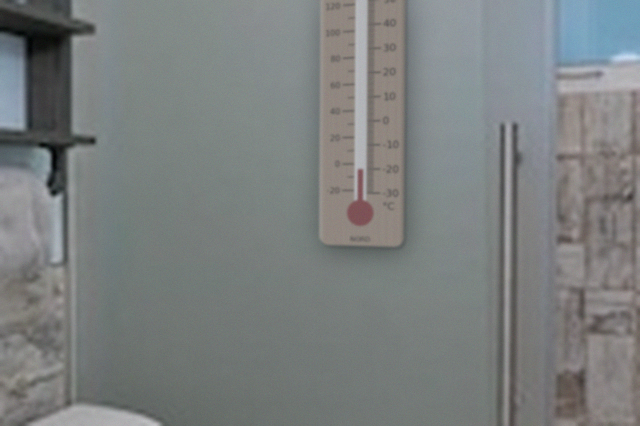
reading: {"value": -20, "unit": "°C"}
